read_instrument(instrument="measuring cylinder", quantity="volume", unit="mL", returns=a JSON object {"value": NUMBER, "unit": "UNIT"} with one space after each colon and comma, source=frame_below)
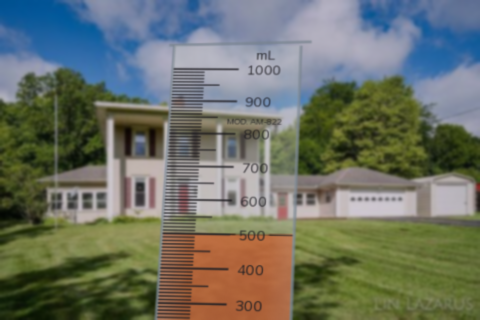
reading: {"value": 500, "unit": "mL"}
